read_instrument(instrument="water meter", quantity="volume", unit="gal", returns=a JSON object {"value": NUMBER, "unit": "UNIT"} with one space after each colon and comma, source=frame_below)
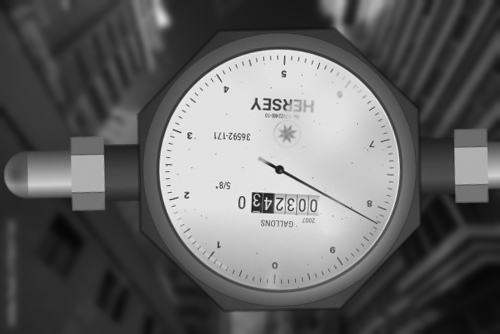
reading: {"value": 32428.2, "unit": "gal"}
